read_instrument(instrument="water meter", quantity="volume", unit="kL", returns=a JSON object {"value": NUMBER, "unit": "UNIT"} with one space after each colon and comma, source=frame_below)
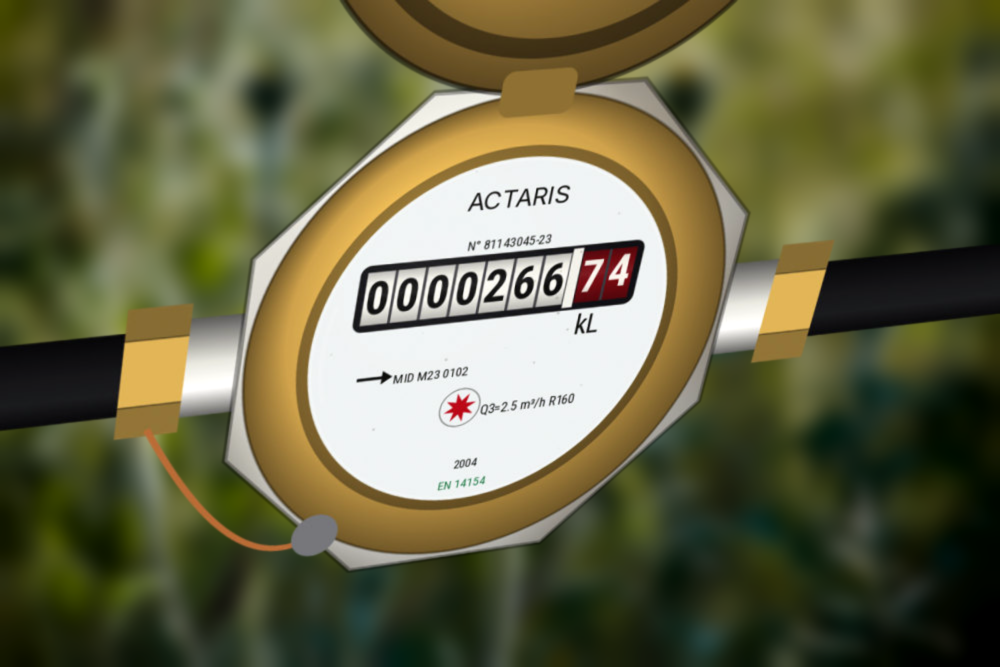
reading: {"value": 266.74, "unit": "kL"}
